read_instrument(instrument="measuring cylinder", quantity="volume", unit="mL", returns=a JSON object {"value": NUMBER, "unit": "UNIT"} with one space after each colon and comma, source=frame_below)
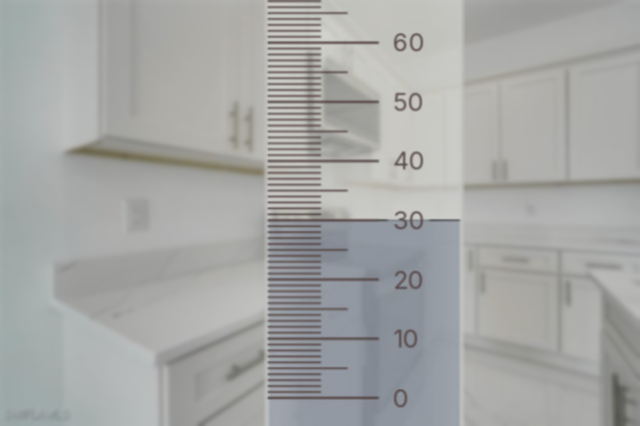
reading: {"value": 30, "unit": "mL"}
